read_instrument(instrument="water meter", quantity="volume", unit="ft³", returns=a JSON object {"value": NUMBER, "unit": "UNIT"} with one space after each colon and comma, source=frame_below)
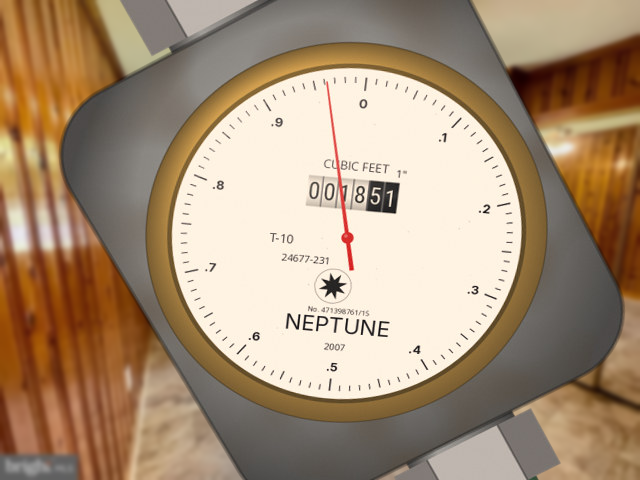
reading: {"value": 1850.96, "unit": "ft³"}
